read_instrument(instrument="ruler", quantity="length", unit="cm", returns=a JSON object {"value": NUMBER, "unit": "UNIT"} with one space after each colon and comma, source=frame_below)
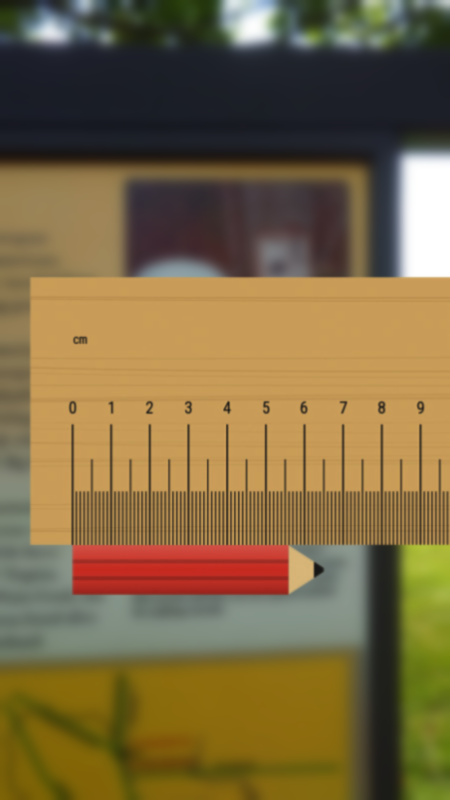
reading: {"value": 6.5, "unit": "cm"}
